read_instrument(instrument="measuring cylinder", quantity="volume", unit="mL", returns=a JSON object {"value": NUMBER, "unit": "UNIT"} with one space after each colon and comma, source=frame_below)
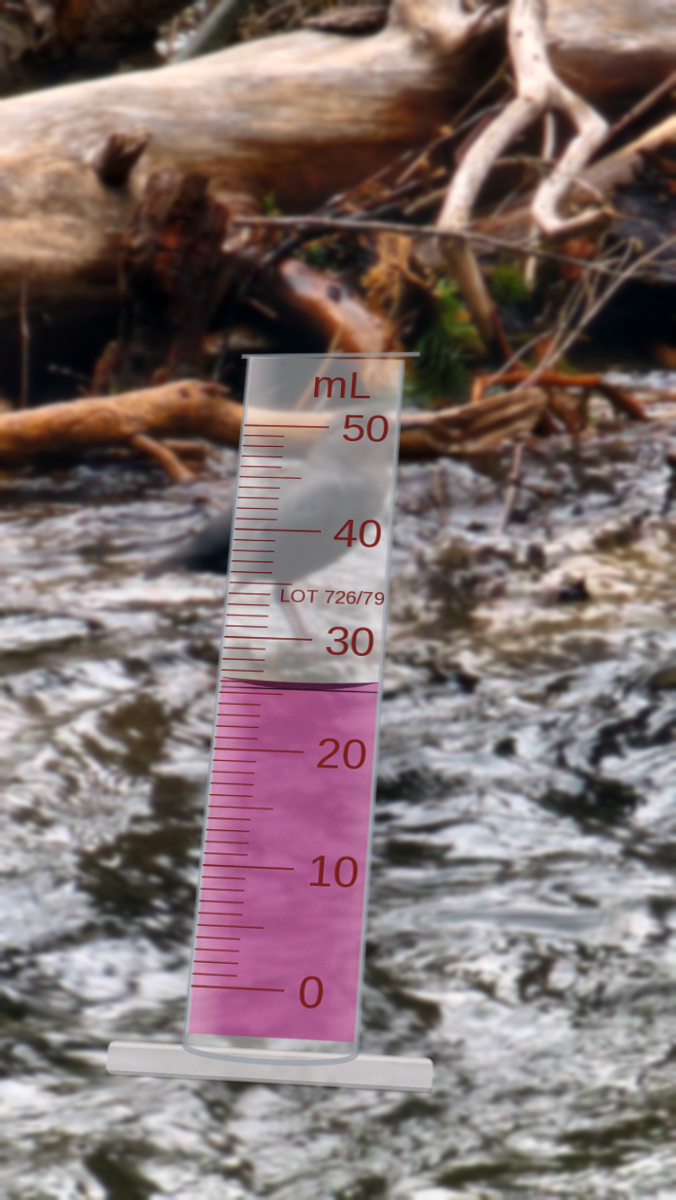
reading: {"value": 25.5, "unit": "mL"}
